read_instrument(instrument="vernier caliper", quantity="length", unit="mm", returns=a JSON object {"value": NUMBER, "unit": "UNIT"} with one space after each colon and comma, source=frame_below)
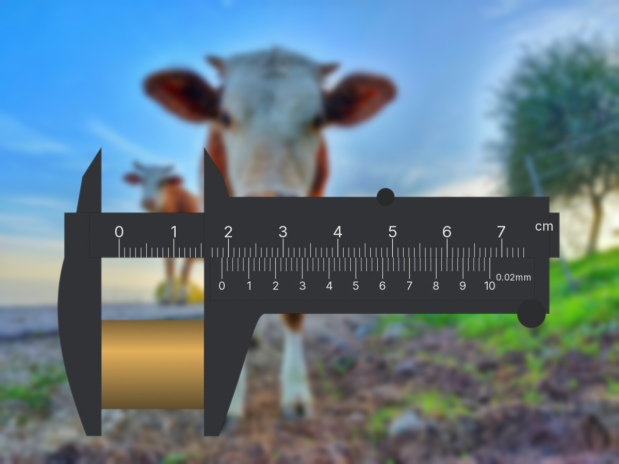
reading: {"value": 18.8, "unit": "mm"}
